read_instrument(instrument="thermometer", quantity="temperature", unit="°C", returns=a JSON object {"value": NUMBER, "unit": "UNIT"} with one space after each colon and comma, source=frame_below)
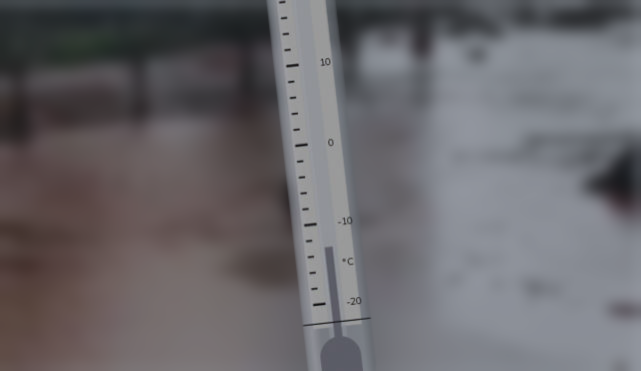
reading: {"value": -13, "unit": "°C"}
